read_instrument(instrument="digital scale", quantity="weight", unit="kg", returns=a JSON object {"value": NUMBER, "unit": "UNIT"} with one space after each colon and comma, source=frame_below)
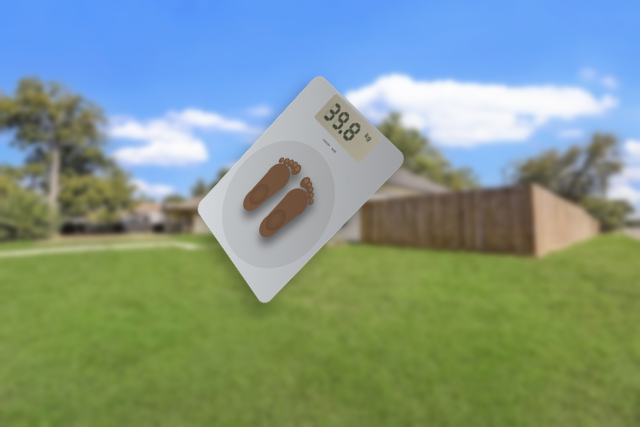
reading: {"value": 39.8, "unit": "kg"}
